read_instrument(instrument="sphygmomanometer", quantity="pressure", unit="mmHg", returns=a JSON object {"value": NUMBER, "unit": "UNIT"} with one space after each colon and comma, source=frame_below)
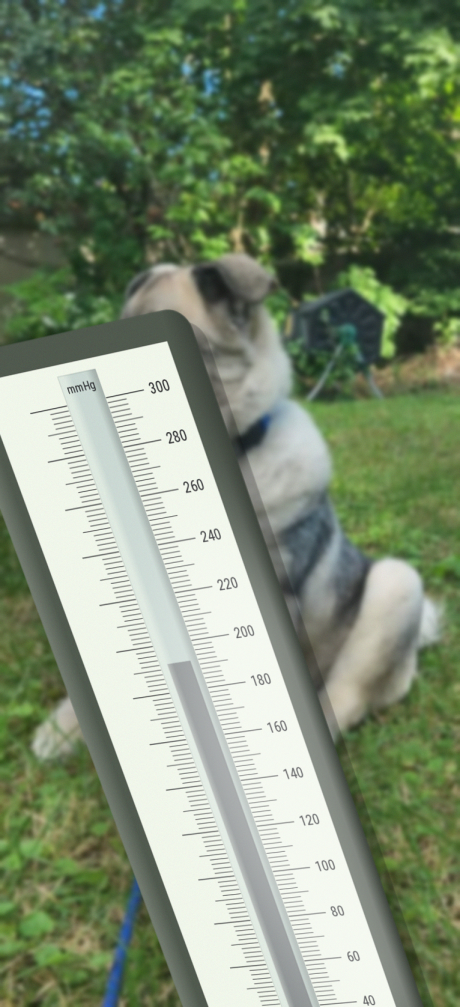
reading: {"value": 192, "unit": "mmHg"}
